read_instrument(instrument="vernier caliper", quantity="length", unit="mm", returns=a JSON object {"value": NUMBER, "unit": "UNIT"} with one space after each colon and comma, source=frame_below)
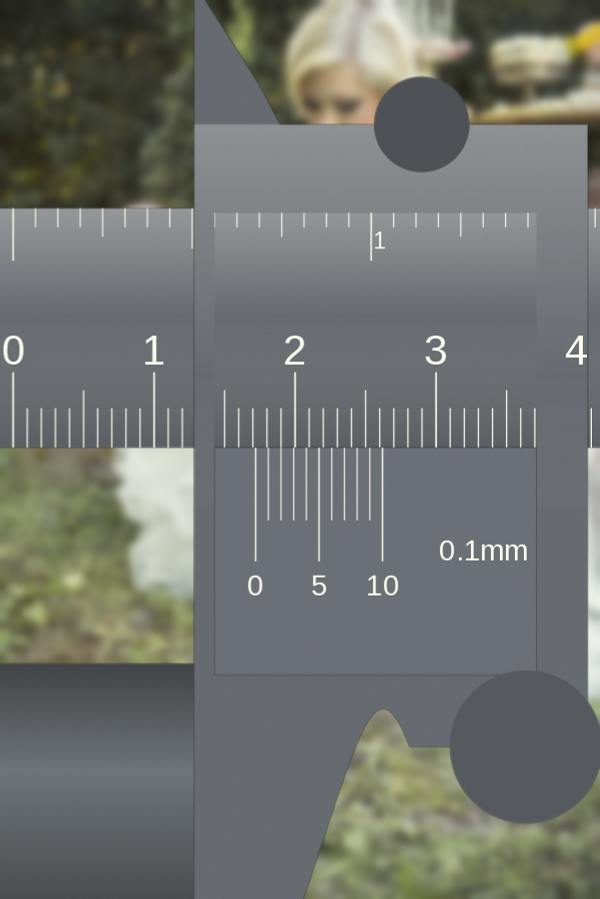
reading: {"value": 17.2, "unit": "mm"}
